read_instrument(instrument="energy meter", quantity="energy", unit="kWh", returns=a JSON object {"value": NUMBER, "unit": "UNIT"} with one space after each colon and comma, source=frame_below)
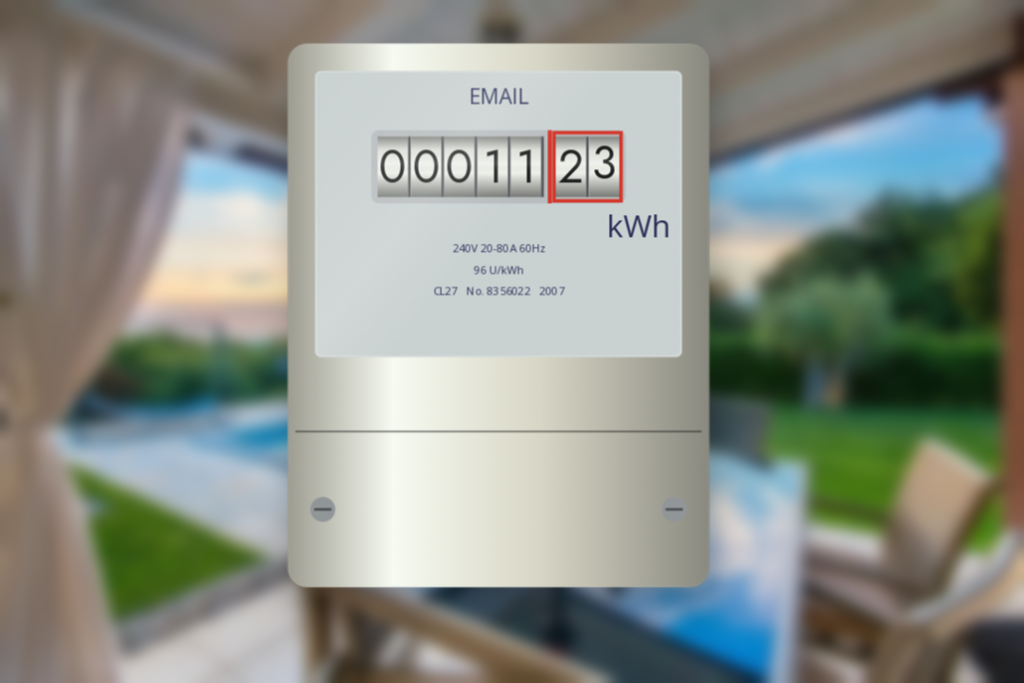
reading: {"value": 11.23, "unit": "kWh"}
